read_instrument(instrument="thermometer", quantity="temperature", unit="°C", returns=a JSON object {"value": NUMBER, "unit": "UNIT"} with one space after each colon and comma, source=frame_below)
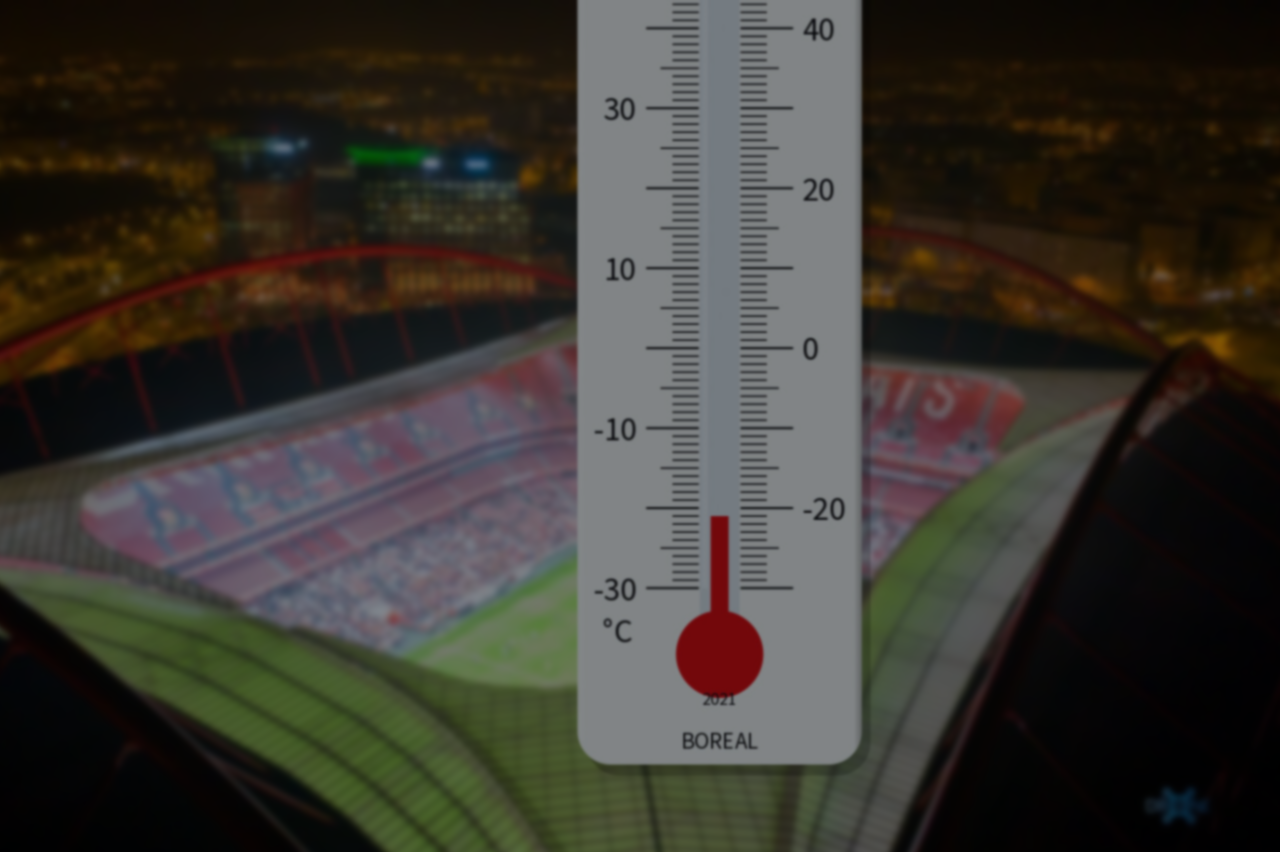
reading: {"value": -21, "unit": "°C"}
